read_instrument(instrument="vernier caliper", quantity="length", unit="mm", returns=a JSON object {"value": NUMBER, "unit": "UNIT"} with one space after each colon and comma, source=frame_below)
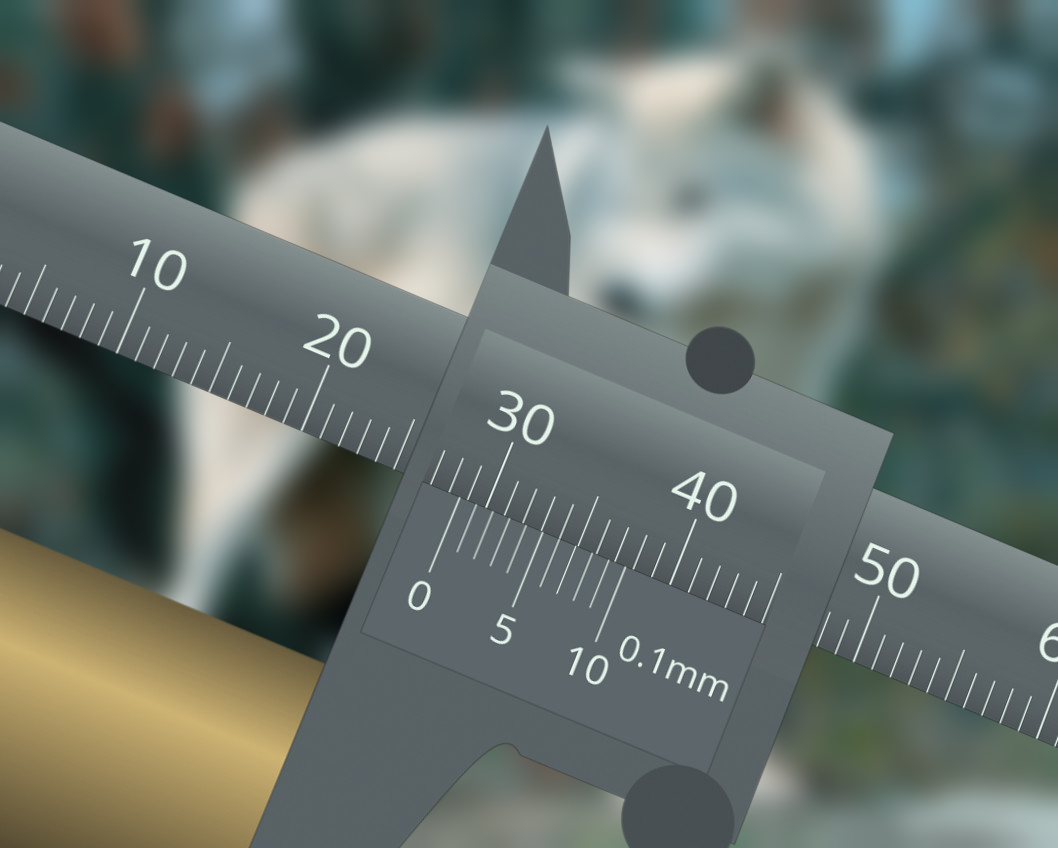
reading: {"value": 28.6, "unit": "mm"}
